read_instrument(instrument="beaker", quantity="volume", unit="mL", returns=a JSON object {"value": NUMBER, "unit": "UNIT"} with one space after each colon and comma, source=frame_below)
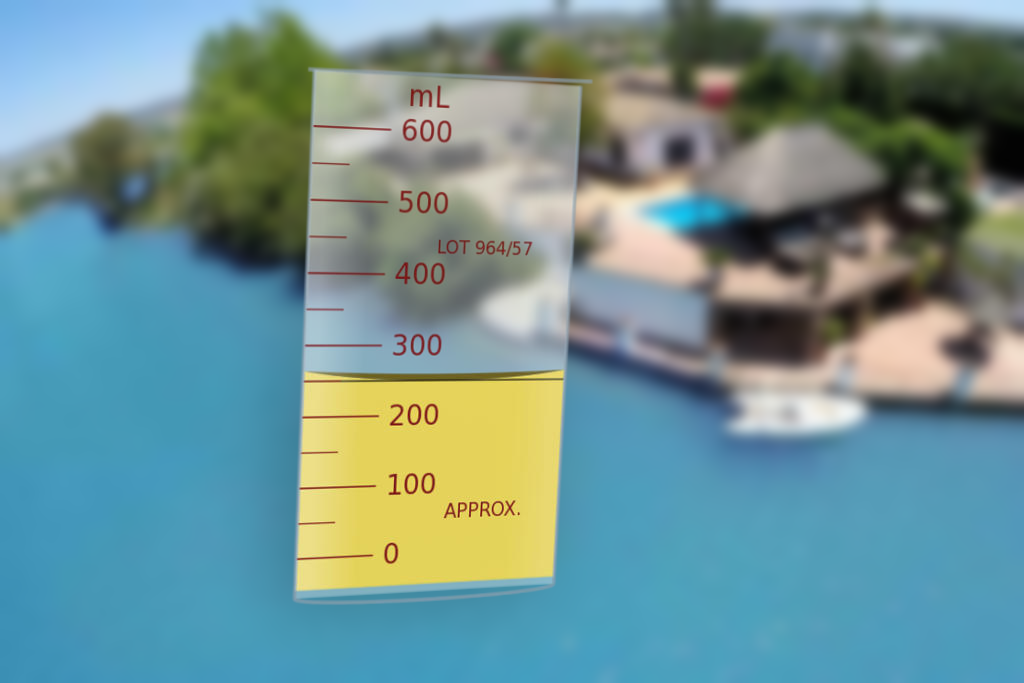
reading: {"value": 250, "unit": "mL"}
